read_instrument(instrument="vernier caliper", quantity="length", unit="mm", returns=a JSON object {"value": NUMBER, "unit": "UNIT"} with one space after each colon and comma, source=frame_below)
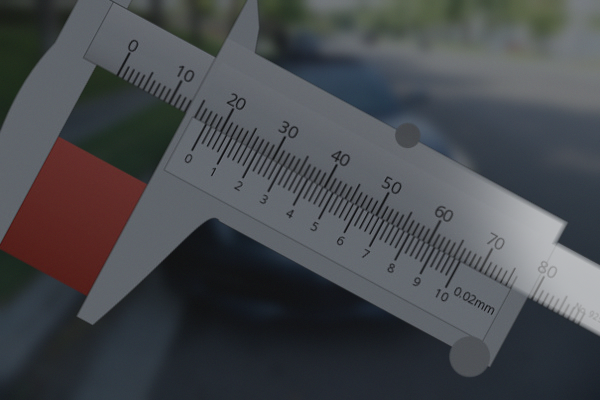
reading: {"value": 17.2, "unit": "mm"}
